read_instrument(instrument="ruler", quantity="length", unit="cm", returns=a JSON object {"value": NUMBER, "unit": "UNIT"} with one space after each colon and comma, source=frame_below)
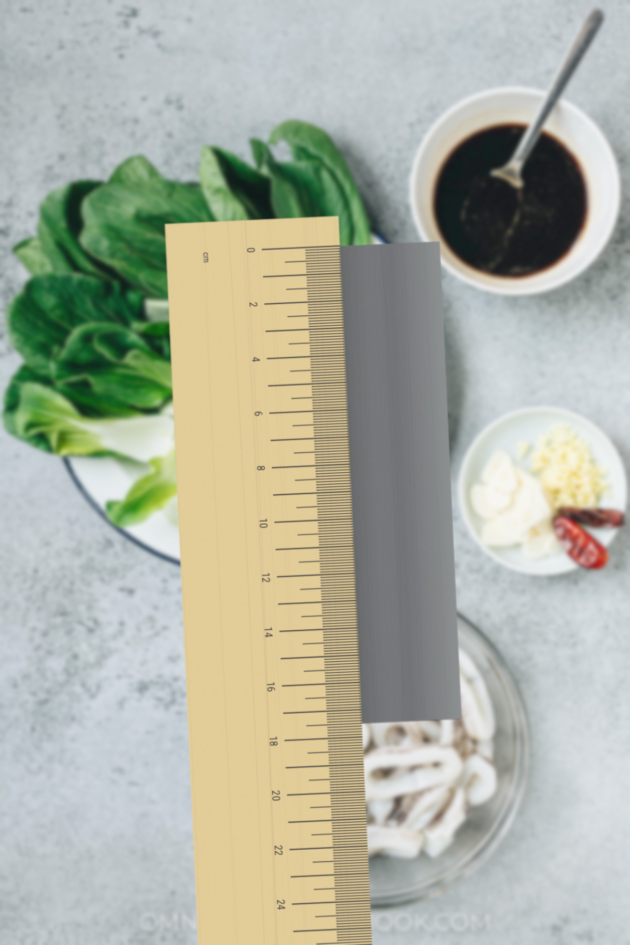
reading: {"value": 17.5, "unit": "cm"}
